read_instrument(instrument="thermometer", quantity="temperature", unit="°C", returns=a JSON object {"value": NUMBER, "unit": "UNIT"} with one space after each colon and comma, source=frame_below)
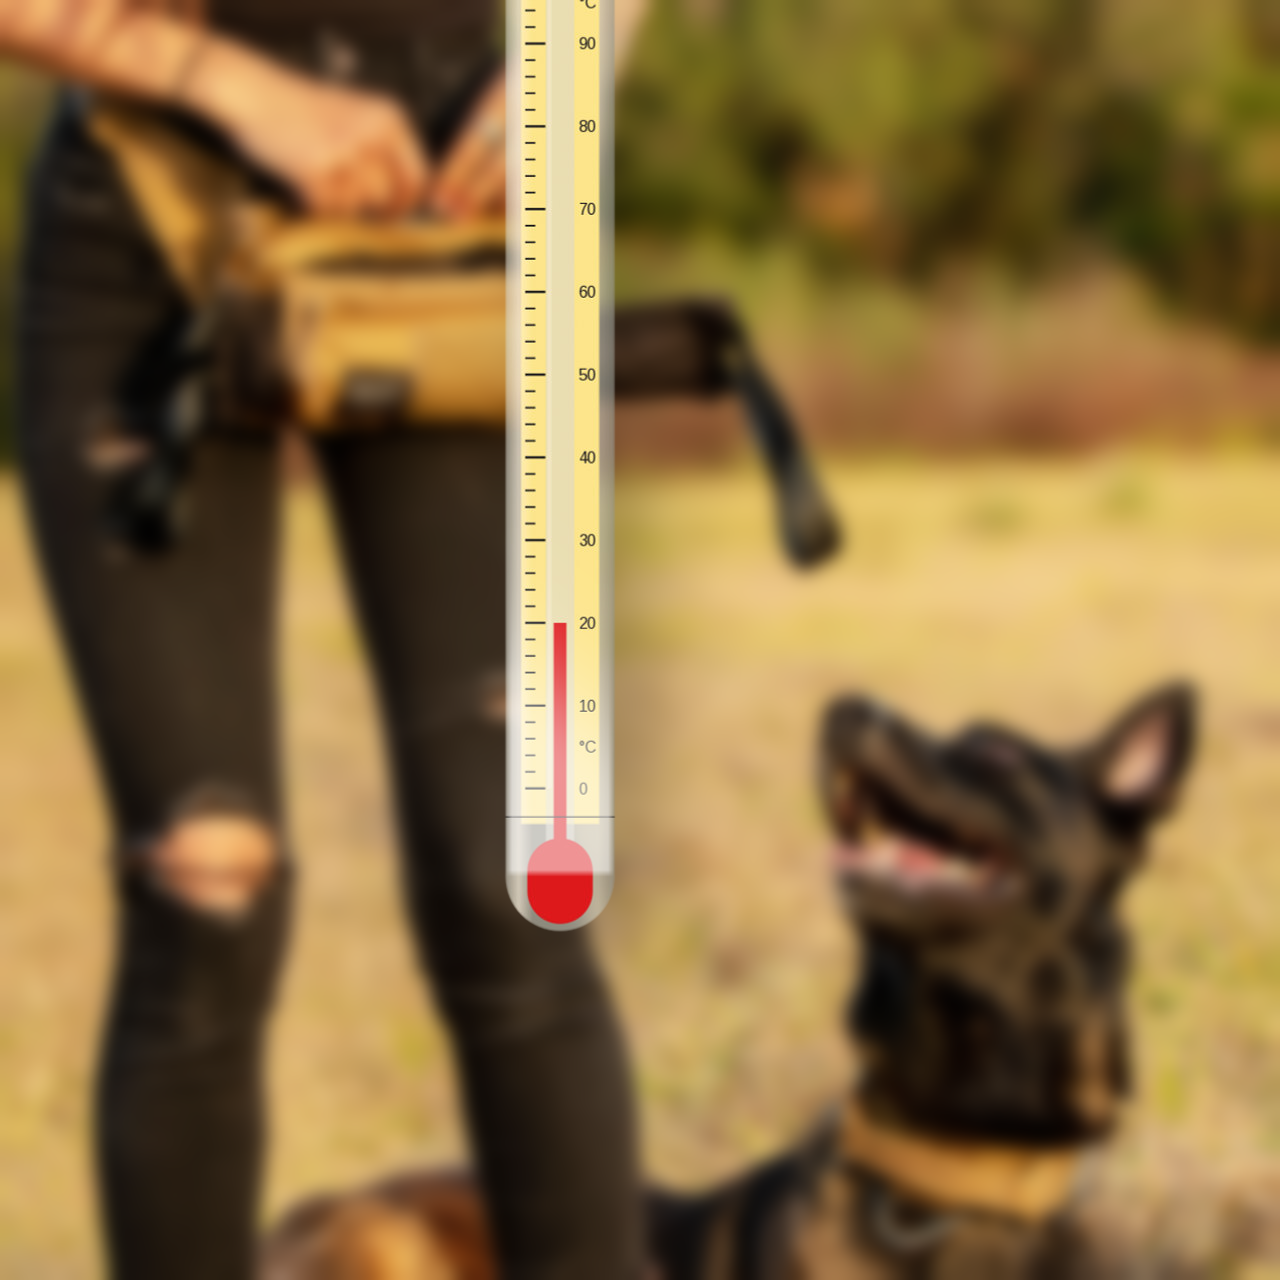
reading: {"value": 20, "unit": "°C"}
